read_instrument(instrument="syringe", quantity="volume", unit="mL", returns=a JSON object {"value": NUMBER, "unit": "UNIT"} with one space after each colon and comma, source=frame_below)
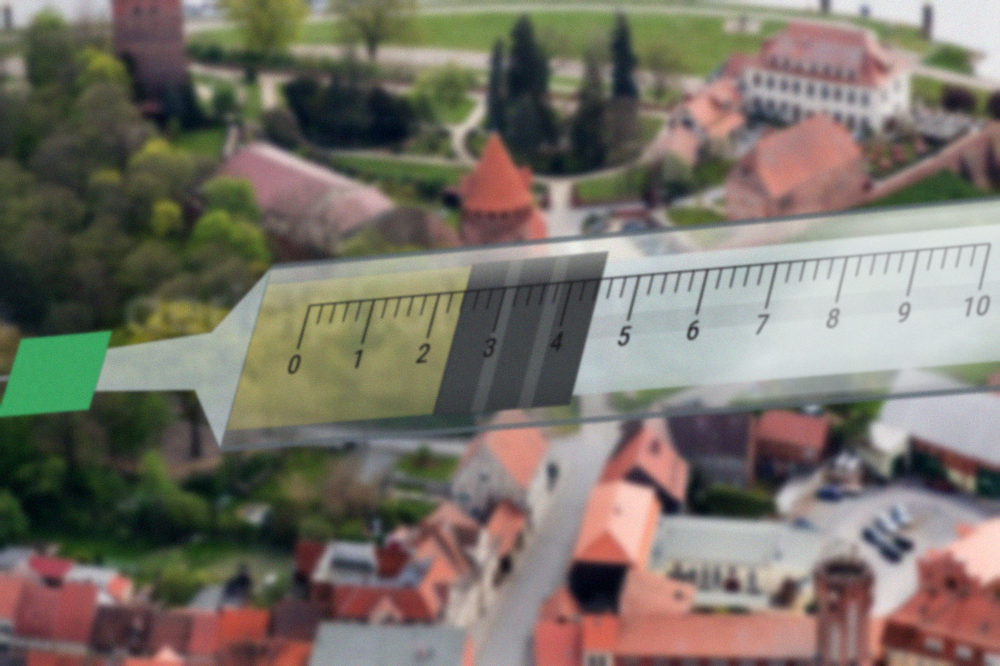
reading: {"value": 2.4, "unit": "mL"}
